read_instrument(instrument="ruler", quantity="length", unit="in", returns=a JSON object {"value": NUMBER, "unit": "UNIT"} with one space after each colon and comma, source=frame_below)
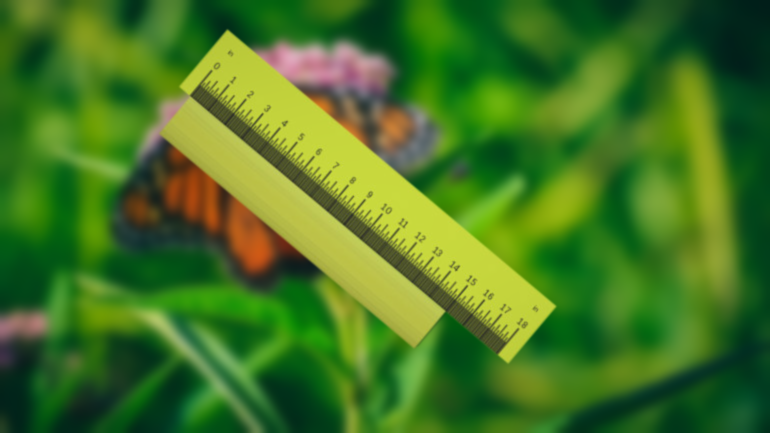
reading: {"value": 15, "unit": "in"}
